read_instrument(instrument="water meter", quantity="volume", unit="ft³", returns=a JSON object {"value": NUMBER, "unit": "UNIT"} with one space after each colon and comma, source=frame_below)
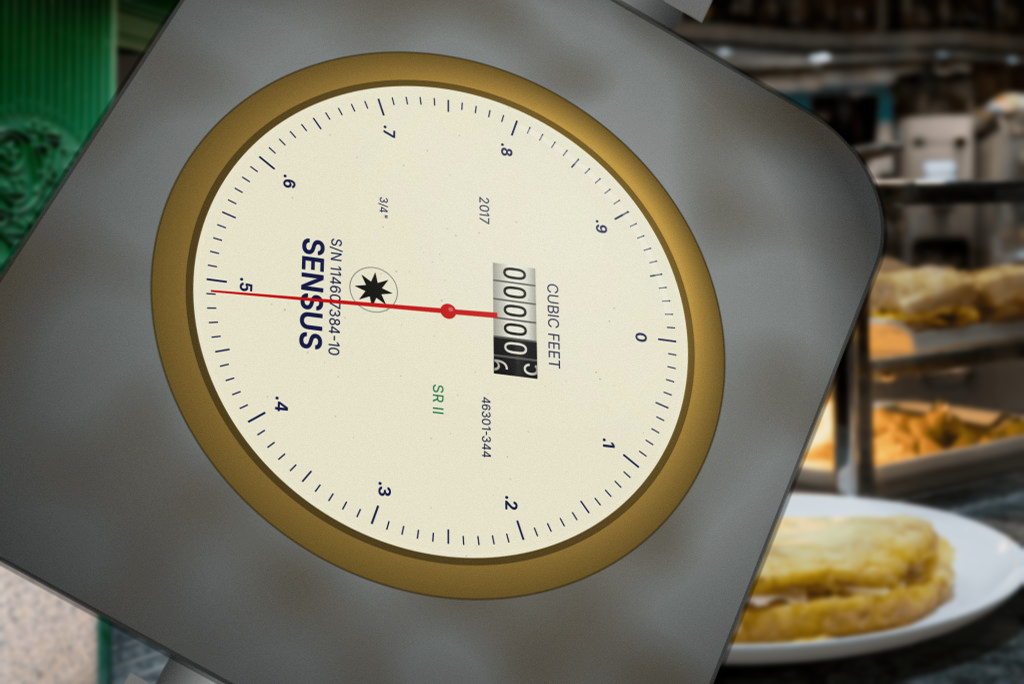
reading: {"value": 5.49, "unit": "ft³"}
